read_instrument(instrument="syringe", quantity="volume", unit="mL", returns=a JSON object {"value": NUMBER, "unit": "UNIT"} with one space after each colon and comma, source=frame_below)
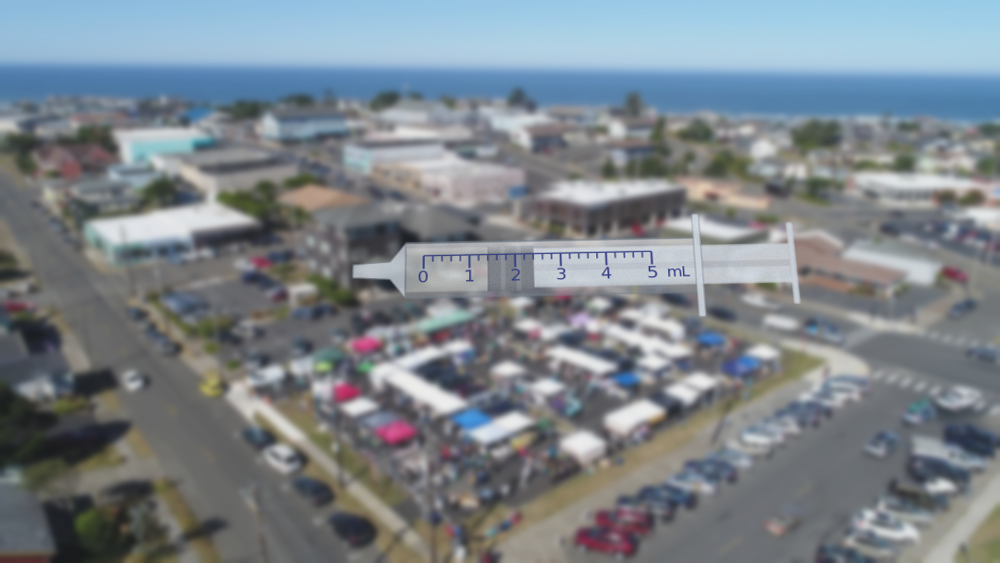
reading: {"value": 1.4, "unit": "mL"}
